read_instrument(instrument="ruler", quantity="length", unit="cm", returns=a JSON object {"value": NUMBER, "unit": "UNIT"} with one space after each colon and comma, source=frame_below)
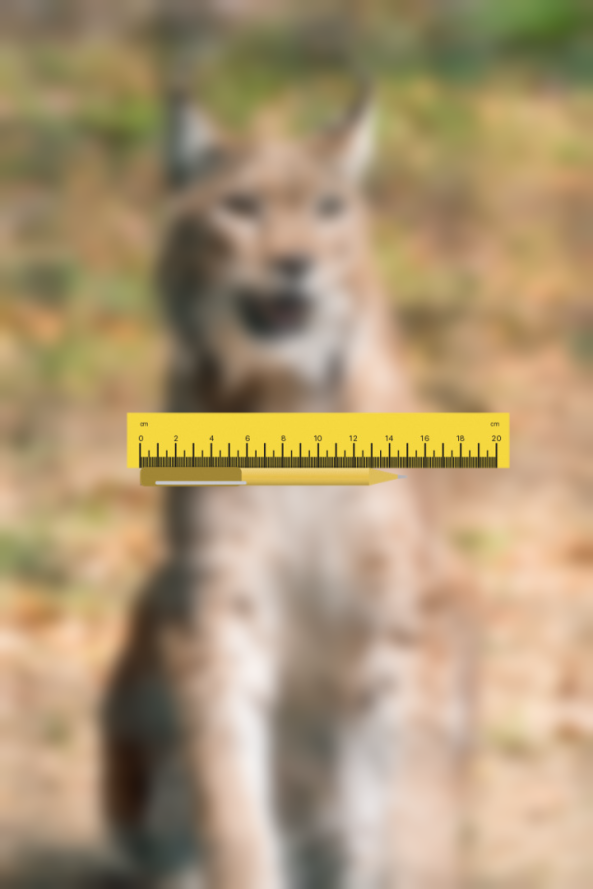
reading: {"value": 15, "unit": "cm"}
